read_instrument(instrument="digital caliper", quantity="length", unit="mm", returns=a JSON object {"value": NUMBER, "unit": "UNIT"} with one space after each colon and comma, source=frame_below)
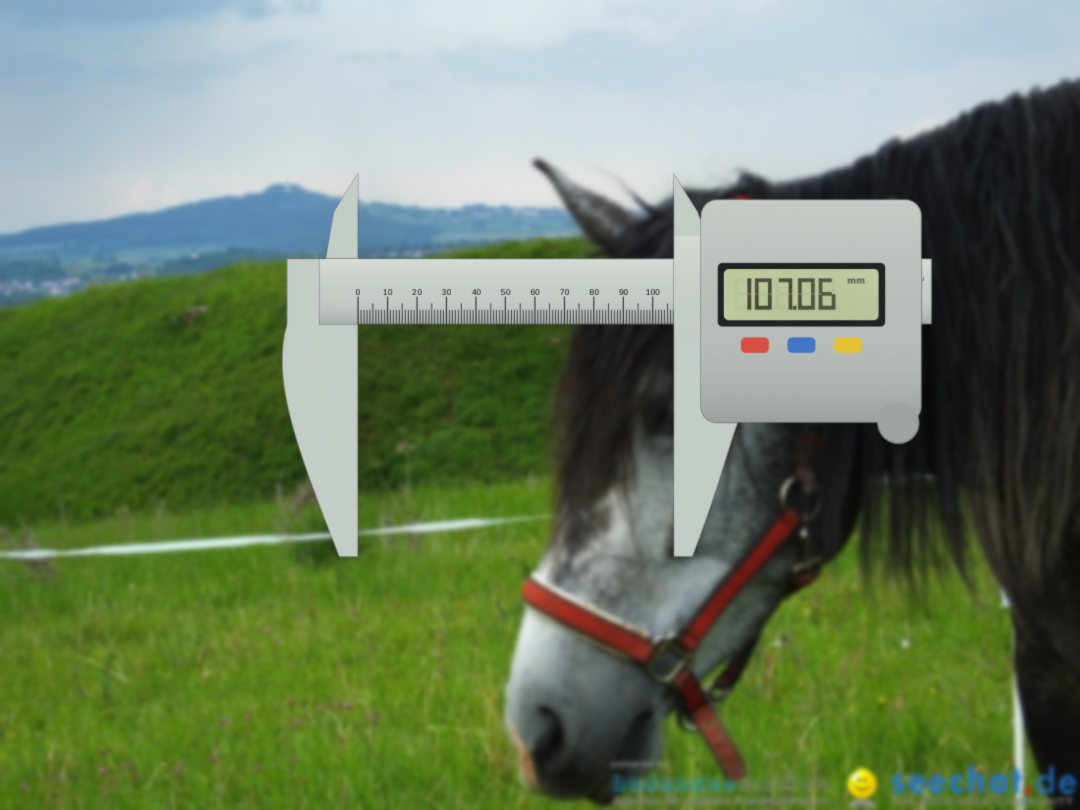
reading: {"value": 107.06, "unit": "mm"}
